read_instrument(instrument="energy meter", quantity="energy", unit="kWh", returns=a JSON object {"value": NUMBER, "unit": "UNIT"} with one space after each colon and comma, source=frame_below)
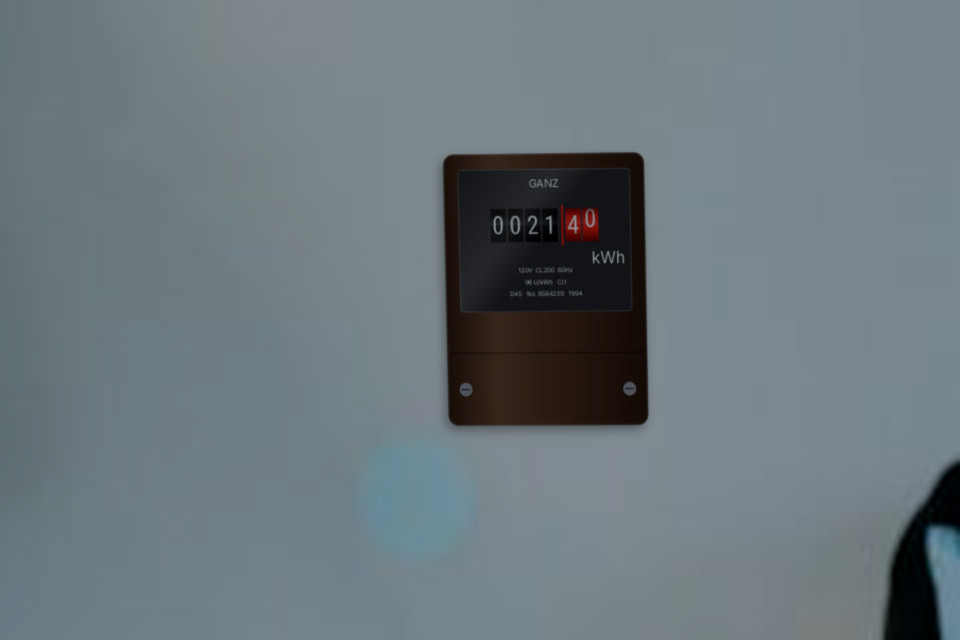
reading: {"value": 21.40, "unit": "kWh"}
